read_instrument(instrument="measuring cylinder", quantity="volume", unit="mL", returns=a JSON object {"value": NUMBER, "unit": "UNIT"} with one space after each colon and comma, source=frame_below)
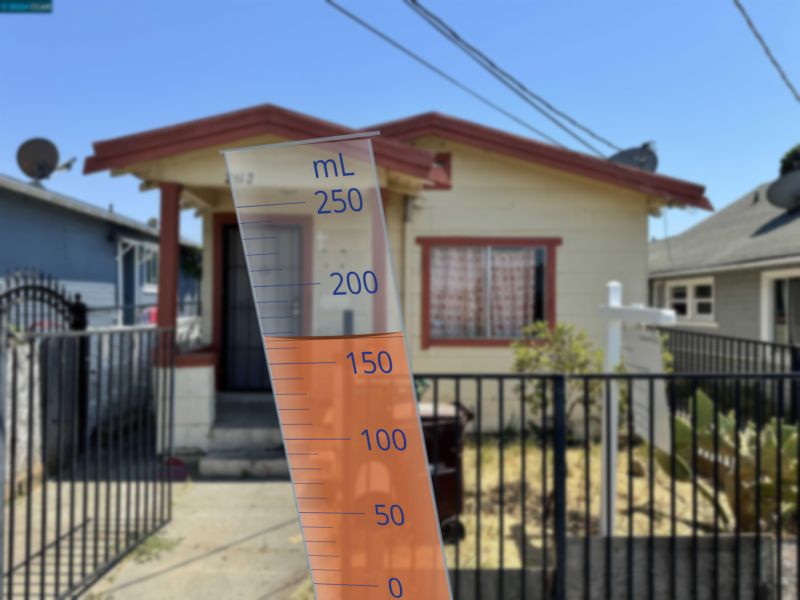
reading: {"value": 165, "unit": "mL"}
